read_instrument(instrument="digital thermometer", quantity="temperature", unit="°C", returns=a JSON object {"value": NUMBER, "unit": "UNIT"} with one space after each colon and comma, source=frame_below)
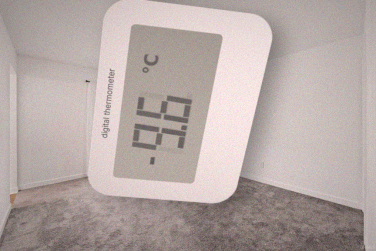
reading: {"value": -9.6, "unit": "°C"}
